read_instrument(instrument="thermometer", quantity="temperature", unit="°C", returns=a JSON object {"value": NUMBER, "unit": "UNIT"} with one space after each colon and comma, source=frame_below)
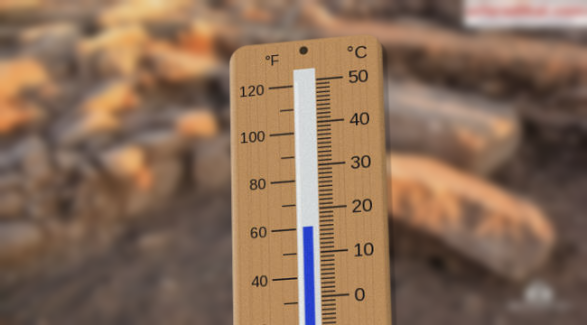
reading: {"value": 16, "unit": "°C"}
